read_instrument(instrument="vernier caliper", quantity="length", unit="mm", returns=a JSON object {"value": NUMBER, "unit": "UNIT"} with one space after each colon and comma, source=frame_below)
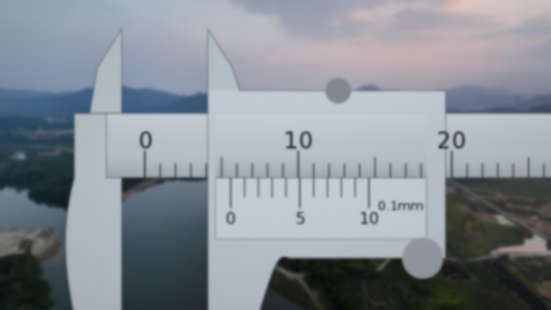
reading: {"value": 5.6, "unit": "mm"}
